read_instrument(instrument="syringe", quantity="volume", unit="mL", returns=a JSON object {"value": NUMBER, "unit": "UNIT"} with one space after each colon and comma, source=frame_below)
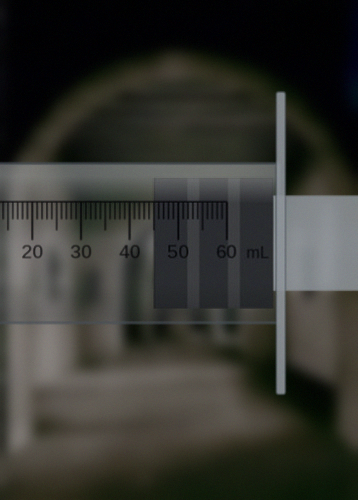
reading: {"value": 45, "unit": "mL"}
